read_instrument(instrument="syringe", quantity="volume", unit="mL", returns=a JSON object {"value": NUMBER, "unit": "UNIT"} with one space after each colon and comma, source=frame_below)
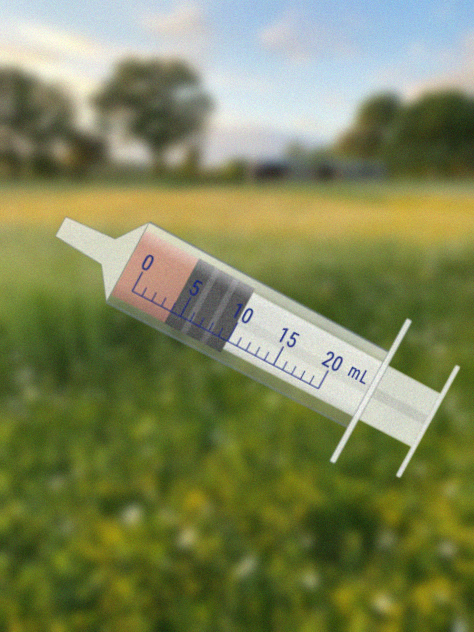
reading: {"value": 4, "unit": "mL"}
